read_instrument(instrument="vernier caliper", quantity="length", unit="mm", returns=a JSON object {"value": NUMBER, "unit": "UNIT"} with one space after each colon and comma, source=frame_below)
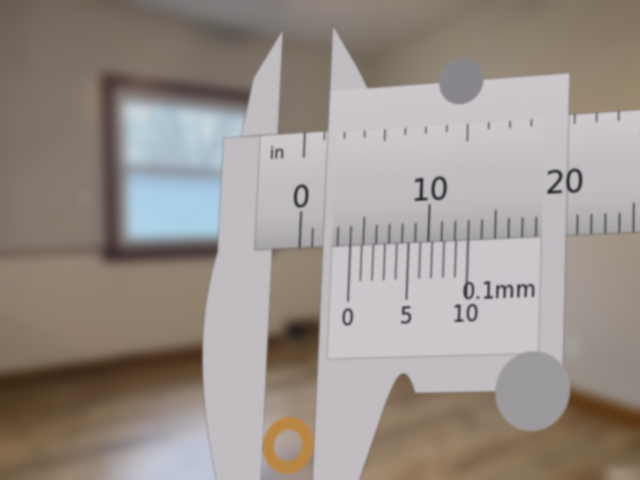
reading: {"value": 4.0, "unit": "mm"}
